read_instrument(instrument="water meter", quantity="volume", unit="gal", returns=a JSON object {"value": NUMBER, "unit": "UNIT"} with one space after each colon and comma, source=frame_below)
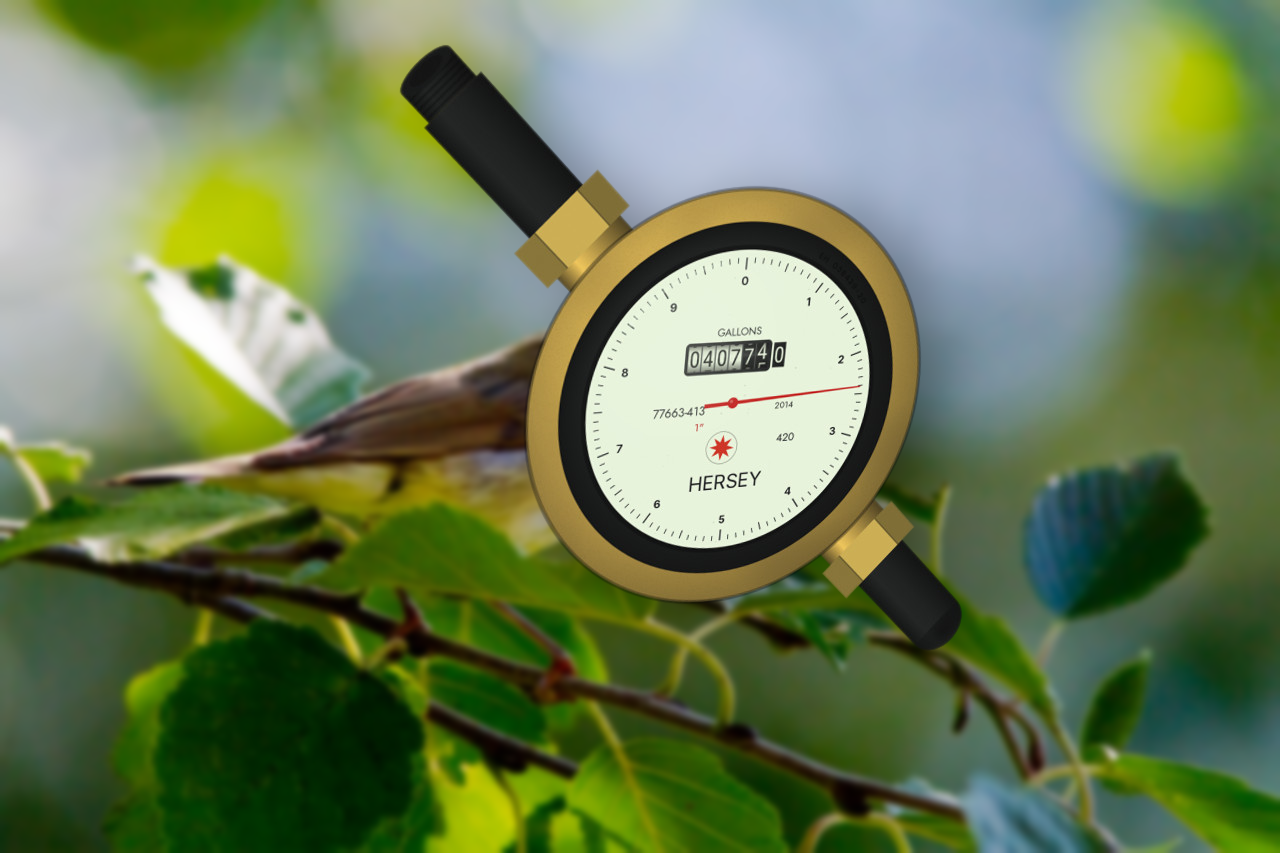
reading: {"value": 407742.4, "unit": "gal"}
